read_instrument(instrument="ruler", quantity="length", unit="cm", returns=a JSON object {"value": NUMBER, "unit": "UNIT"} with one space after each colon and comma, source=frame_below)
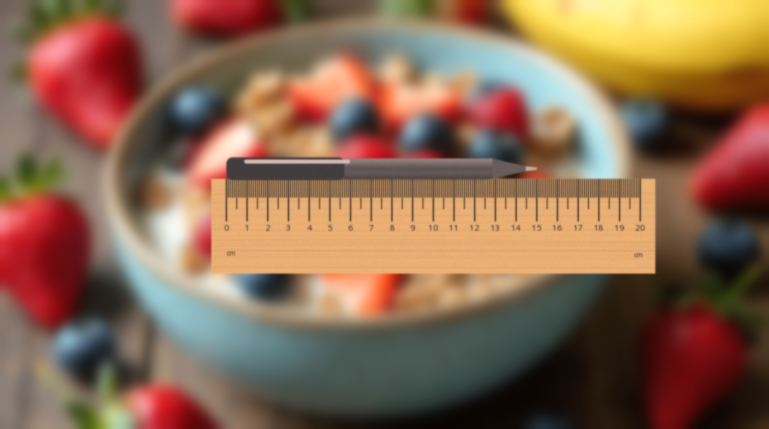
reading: {"value": 15, "unit": "cm"}
